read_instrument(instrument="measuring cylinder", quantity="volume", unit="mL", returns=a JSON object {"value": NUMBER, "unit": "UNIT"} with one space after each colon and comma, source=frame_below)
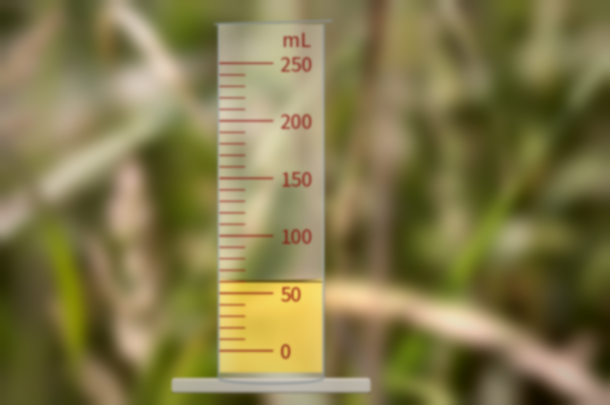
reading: {"value": 60, "unit": "mL"}
